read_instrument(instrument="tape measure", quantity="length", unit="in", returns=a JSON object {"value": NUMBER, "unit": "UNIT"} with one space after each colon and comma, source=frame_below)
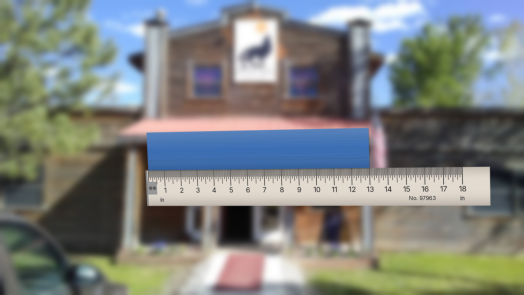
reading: {"value": 13, "unit": "in"}
